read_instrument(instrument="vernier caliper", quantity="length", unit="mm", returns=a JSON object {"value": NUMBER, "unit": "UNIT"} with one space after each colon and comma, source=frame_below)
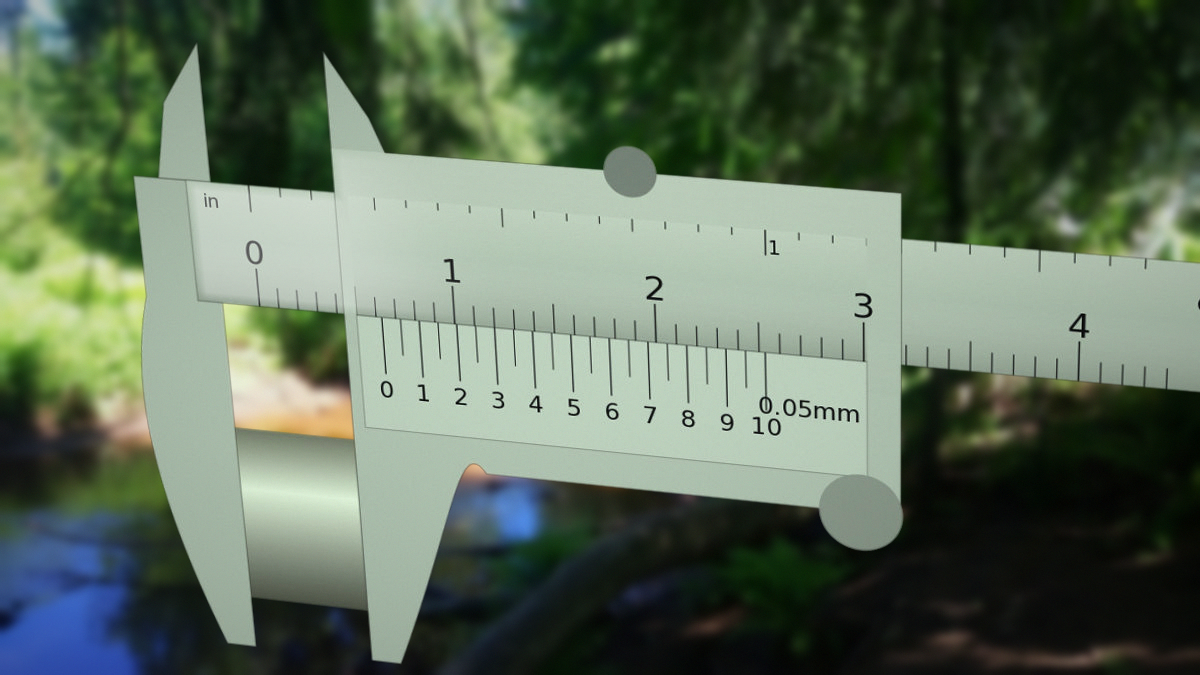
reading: {"value": 6.3, "unit": "mm"}
